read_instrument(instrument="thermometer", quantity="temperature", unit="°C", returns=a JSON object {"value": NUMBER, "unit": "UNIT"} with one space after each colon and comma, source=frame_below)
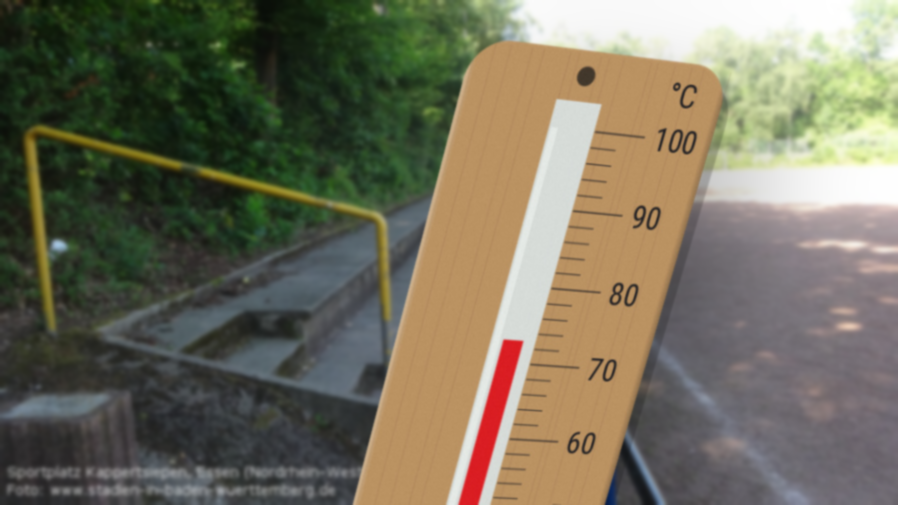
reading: {"value": 73, "unit": "°C"}
